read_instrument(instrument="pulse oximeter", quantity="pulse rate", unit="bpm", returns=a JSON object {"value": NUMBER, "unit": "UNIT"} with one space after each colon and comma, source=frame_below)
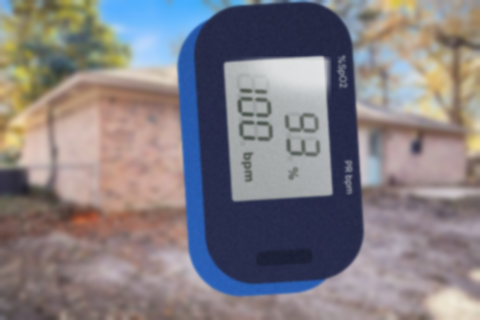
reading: {"value": 100, "unit": "bpm"}
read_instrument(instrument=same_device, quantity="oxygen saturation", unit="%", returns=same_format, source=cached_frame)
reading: {"value": 93, "unit": "%"}
